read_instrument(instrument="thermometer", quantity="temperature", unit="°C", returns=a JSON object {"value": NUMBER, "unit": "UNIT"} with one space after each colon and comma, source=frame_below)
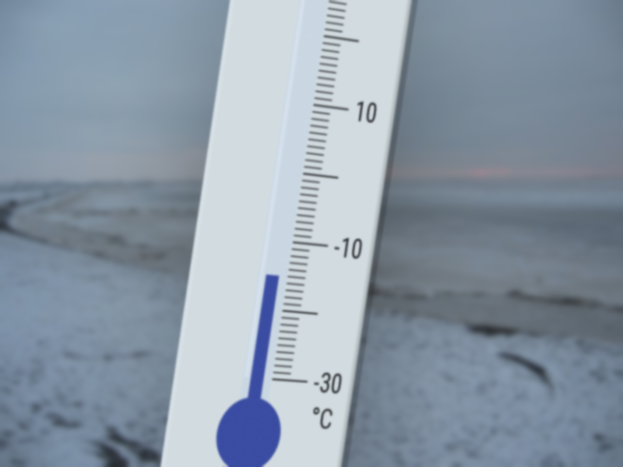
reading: {"value": -15, "unit": "°C"}
